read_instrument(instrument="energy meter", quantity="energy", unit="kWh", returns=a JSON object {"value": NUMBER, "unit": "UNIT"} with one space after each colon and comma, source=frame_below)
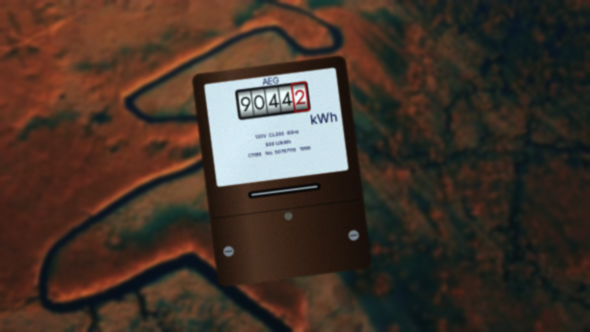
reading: {"value": 9044.2, "unit": "kWh"}
